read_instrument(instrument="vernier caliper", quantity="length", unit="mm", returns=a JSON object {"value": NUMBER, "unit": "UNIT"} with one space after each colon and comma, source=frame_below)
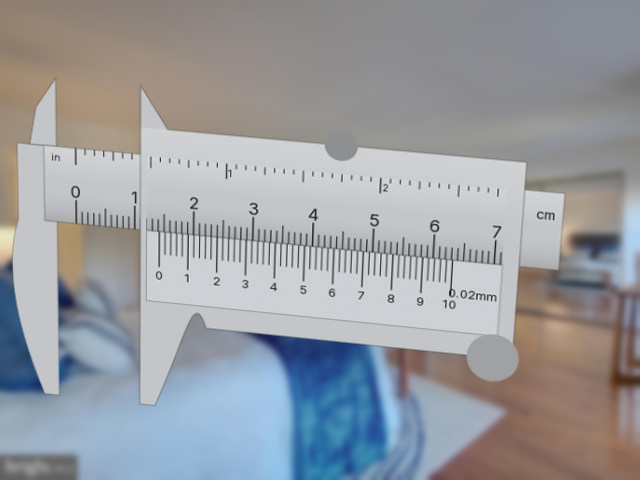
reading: {"value": 14.2, "unit": "mm"}
